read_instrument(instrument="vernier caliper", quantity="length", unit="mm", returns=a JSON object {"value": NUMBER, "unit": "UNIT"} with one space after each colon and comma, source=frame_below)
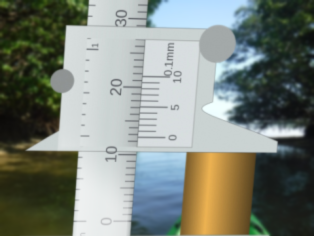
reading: {"value": 12.6, "unit": "mm"}
